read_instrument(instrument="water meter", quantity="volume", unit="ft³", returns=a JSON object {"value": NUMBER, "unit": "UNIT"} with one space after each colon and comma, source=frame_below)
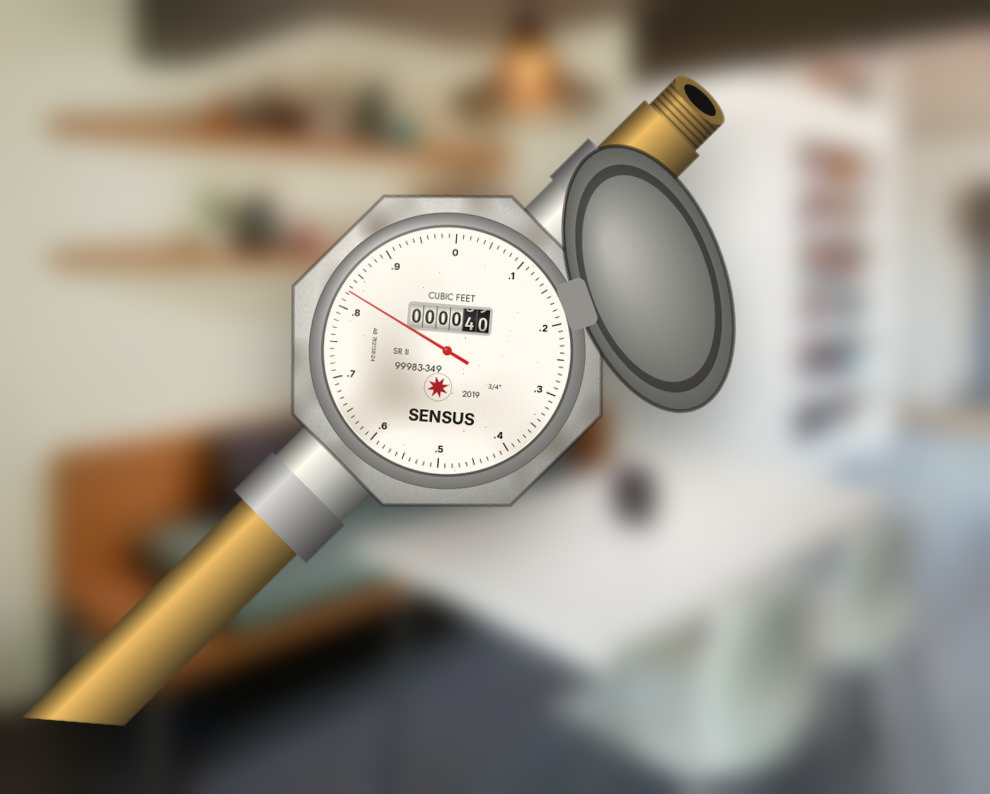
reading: {"value": 39.82, "unit": "ft³"}
